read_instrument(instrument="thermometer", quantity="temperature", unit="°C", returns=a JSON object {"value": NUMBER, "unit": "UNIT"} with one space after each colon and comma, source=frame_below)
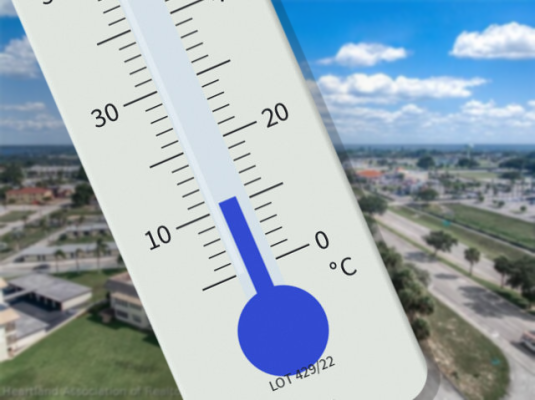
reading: {"value": 11, "unit": "°C"}
